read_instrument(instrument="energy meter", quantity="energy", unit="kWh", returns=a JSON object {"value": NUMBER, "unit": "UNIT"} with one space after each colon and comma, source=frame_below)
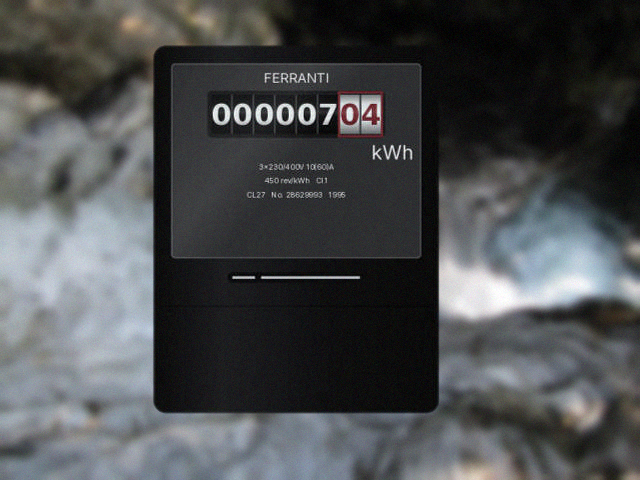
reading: {"value": 7.04, "unit": "kWh"}
